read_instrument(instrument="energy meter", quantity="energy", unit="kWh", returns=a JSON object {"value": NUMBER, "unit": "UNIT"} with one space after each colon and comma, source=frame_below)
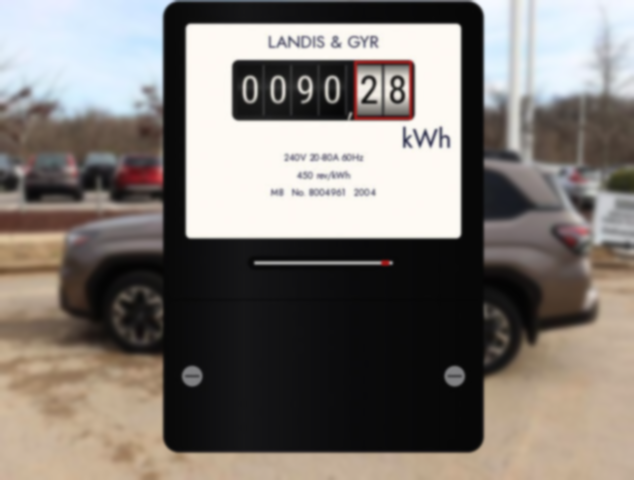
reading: {"value": 90.28, "unit": "kWh"}
